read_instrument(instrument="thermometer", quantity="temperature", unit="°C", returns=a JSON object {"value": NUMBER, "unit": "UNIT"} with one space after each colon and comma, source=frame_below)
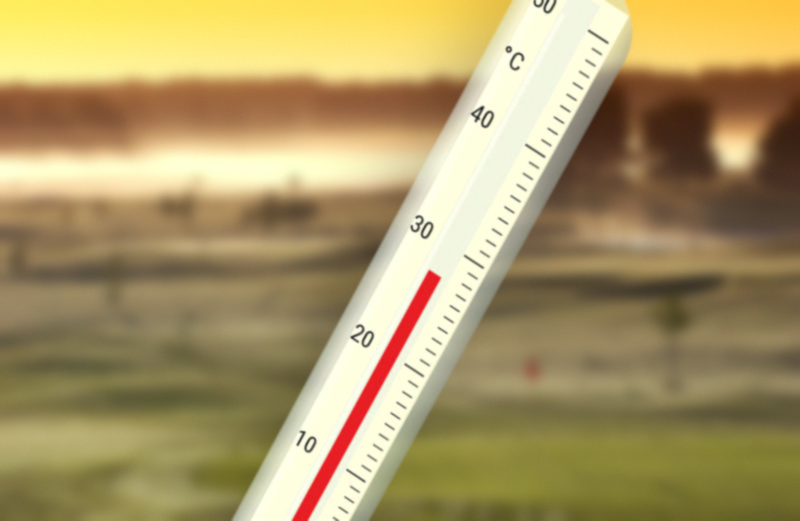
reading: {"value": 27.5, "unit": "°C"}
